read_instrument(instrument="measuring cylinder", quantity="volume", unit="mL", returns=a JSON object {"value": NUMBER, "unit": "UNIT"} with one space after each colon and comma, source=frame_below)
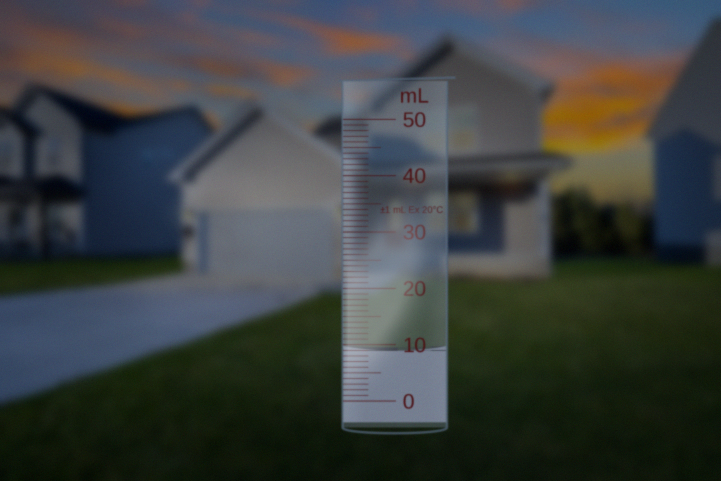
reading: {"value": 9, "unit": "mL"}
